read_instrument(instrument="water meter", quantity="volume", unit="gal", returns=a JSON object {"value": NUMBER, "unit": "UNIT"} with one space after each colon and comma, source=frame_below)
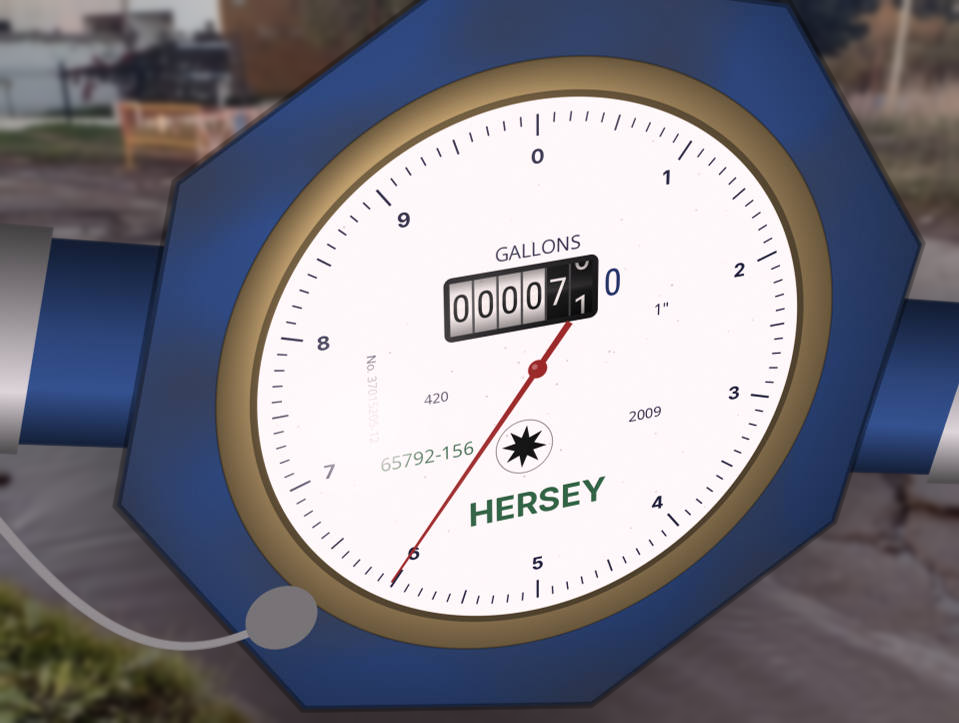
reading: {"value": 706.0, "unit": "gal"}
